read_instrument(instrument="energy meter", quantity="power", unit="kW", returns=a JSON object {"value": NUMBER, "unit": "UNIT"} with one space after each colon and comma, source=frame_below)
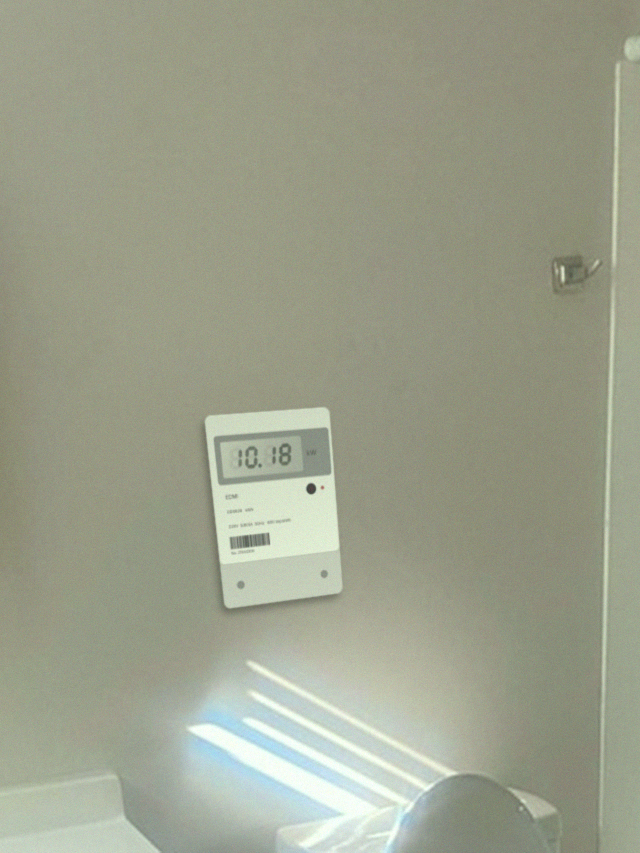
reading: {"value": 10.18, "unit": "kW"}
